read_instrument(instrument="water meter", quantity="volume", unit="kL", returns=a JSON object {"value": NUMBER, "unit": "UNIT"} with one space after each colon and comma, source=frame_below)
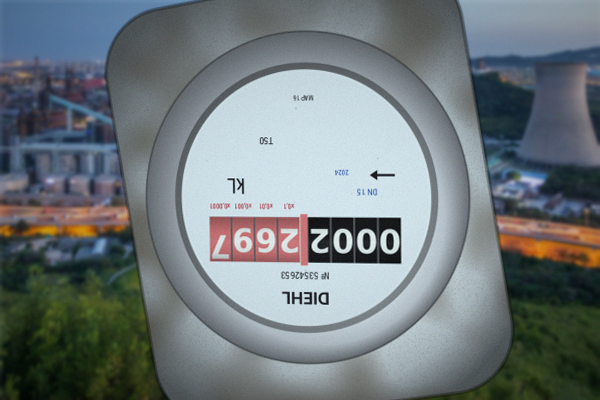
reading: {"value": 2.2697, "unit": "kL"}
